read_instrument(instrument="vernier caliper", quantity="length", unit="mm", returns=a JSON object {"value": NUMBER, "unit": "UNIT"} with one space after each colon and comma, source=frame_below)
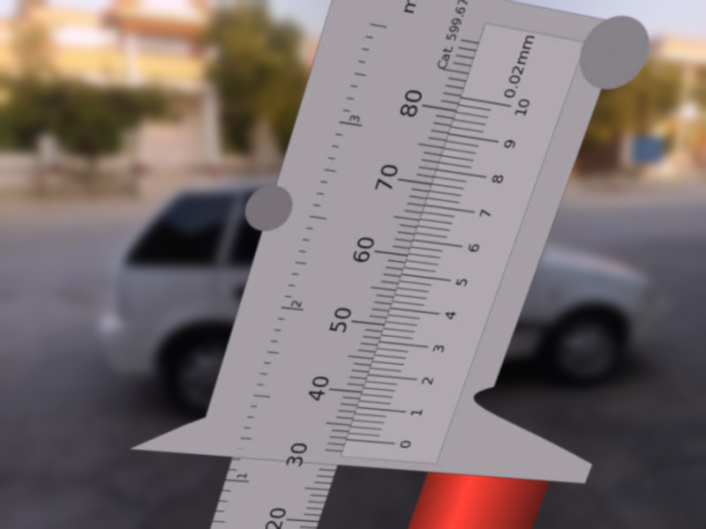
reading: {"value": 32.8, "unit": "mm"}
